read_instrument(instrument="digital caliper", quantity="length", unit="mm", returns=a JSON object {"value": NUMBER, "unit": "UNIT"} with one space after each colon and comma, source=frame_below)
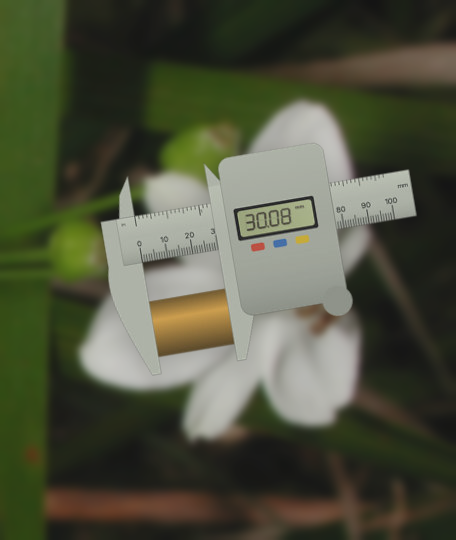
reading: {"value": 30.08, "unit": "mm"}
